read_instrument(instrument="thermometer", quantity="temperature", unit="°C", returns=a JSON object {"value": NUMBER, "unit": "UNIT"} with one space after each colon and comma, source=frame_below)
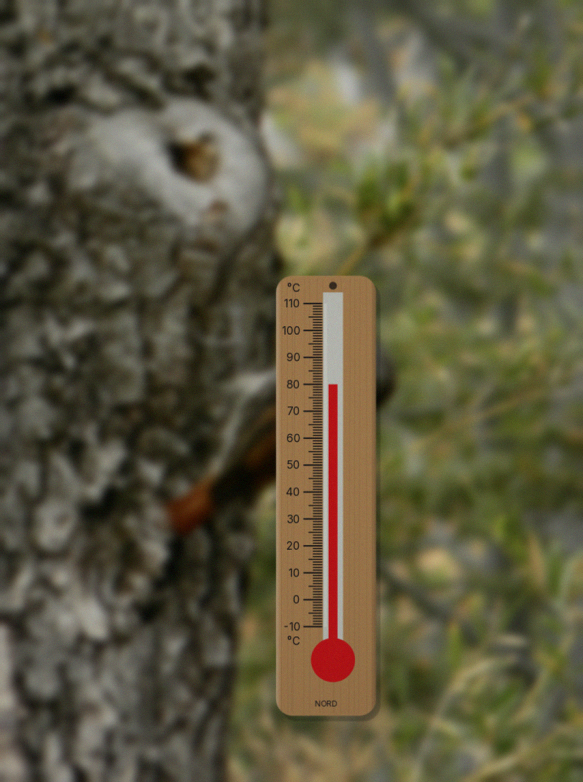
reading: {"value": 80, "unit": "°C"}
